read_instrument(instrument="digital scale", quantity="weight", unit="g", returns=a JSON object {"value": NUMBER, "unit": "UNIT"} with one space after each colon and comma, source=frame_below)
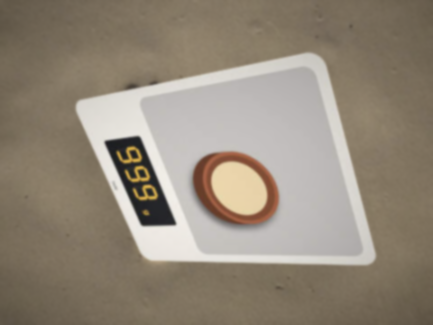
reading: {"value": 999, "unit": "g"}
